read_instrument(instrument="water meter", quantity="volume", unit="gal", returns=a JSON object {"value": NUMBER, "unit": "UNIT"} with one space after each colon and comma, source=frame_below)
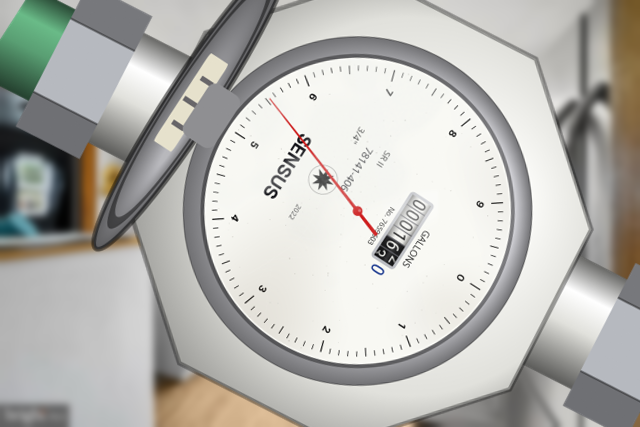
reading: {"value": 1625.5, "unit": "gal"}
